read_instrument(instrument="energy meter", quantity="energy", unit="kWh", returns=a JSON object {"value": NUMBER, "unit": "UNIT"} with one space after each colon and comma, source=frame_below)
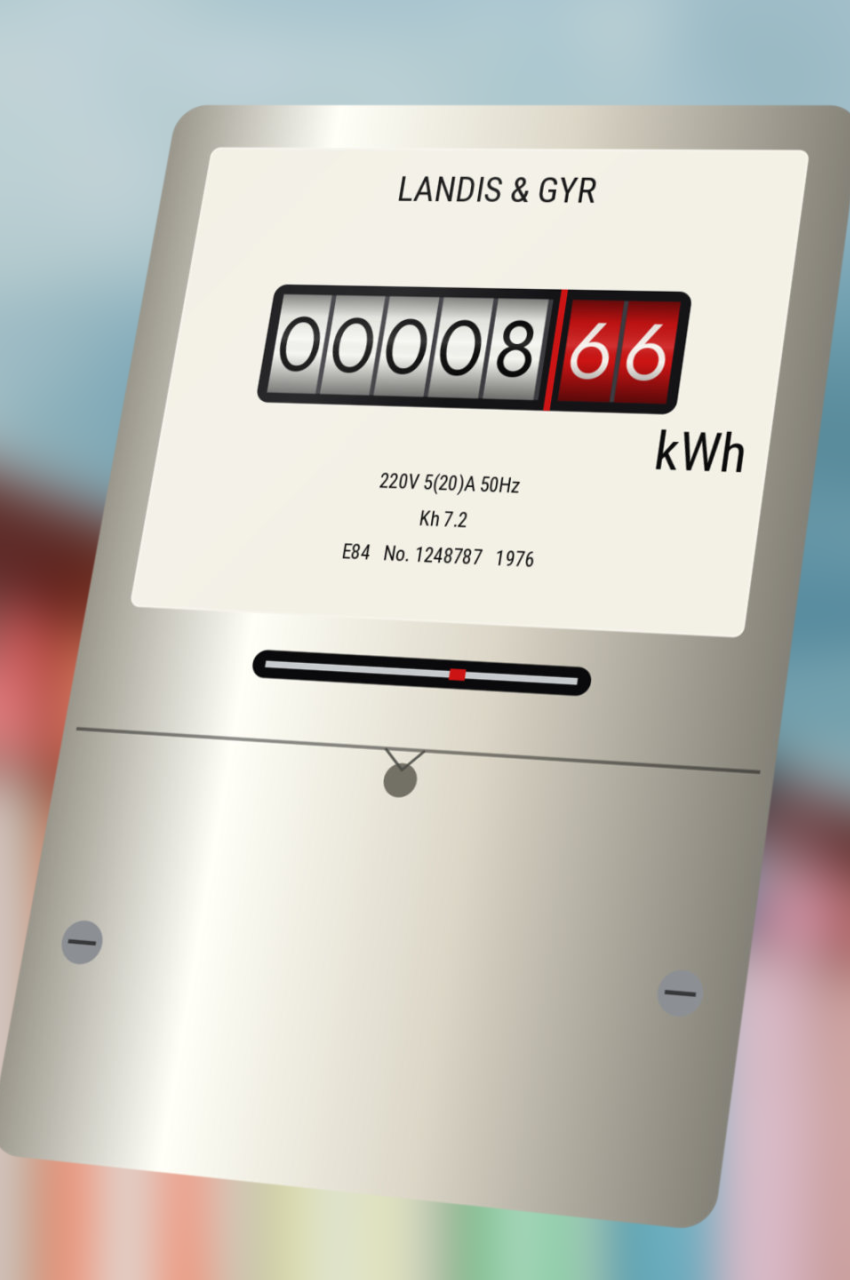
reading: {"value": 8.66, "unit": "kWh"}
